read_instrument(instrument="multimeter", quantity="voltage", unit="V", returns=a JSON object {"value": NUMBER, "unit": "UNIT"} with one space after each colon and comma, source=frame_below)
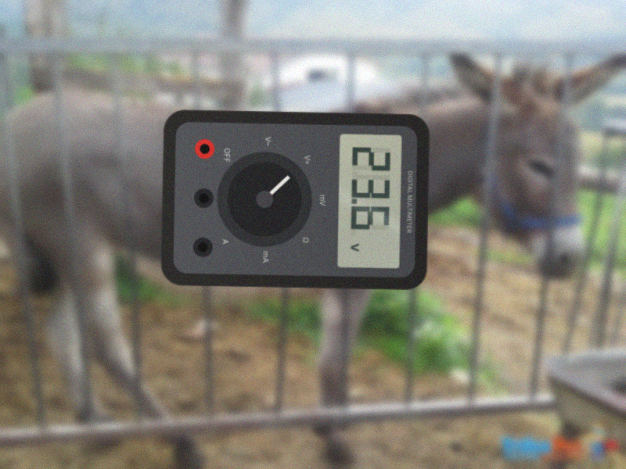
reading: {"value": 23.6, "unit": "V"}
